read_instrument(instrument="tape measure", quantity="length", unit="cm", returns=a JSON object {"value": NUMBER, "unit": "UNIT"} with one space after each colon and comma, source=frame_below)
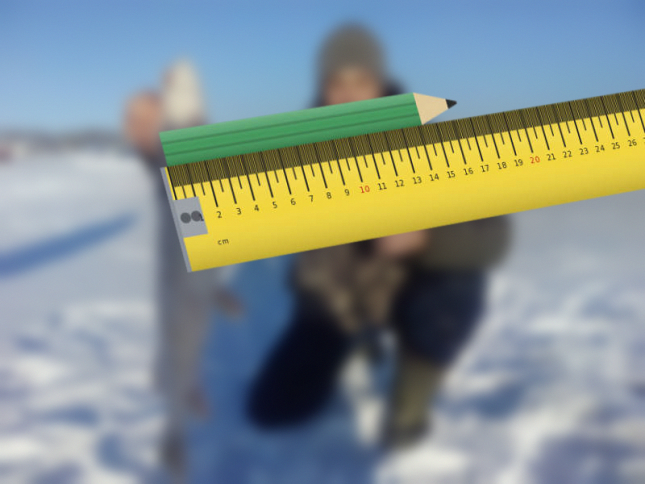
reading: {"value": 16.5, "unit": "cm"}
